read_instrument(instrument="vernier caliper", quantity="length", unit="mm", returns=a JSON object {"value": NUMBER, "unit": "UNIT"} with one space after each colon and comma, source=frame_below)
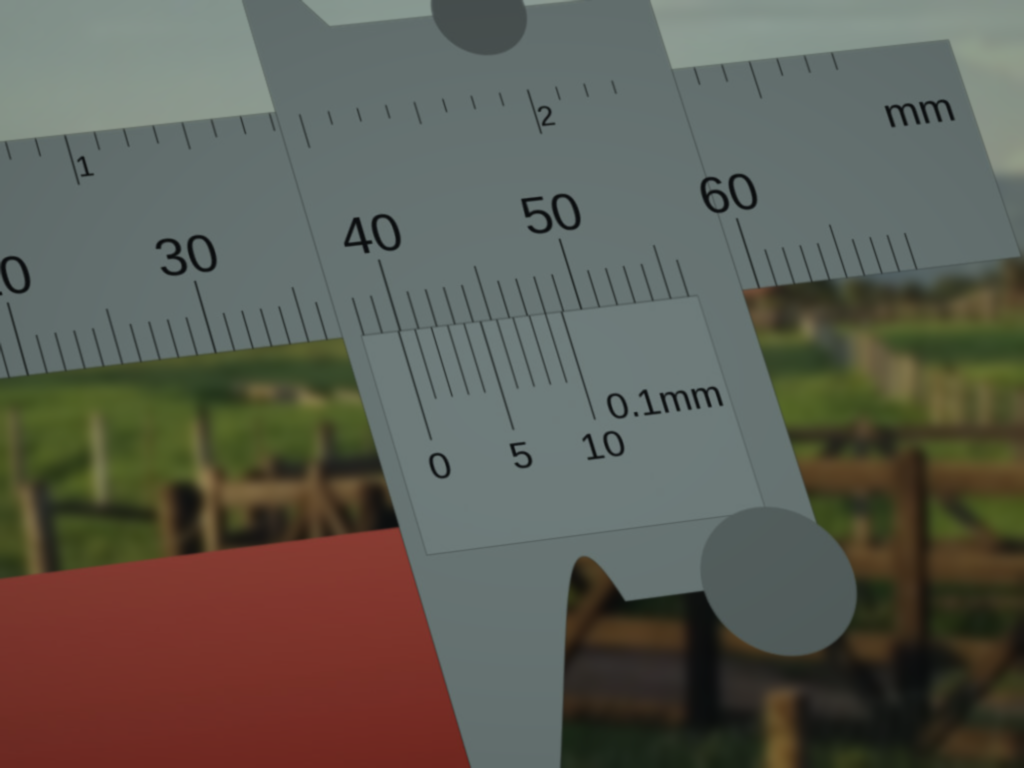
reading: {"value": 39.9, "unit": "mm"}
